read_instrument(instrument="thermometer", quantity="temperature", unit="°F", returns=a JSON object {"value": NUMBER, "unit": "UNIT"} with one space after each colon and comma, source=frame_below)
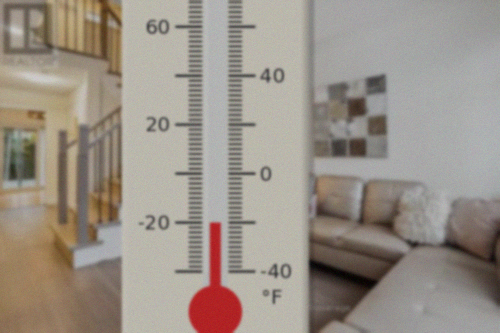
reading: {"value": -20, "unit": "°F"}
